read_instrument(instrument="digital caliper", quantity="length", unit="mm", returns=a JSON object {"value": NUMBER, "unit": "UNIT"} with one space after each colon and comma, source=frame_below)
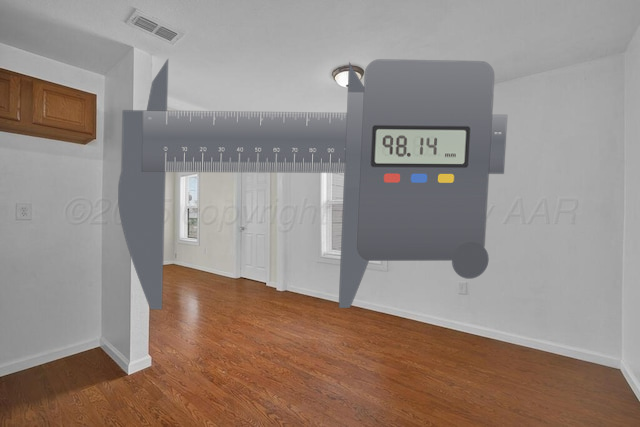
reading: {"value": 98.14, "unit": "mm"}
